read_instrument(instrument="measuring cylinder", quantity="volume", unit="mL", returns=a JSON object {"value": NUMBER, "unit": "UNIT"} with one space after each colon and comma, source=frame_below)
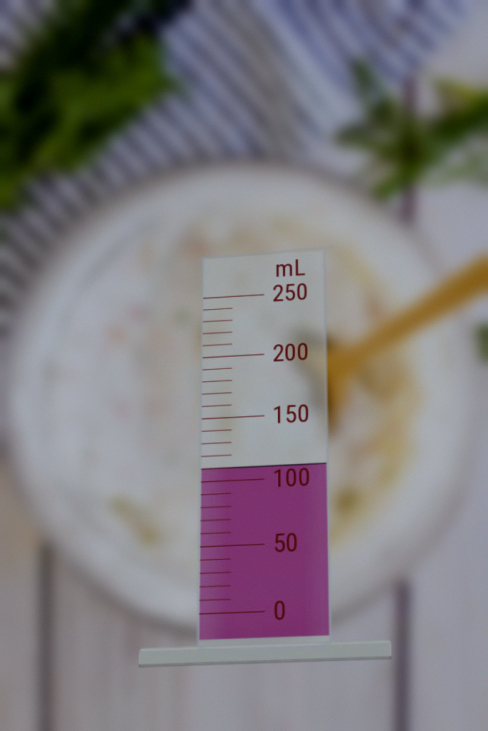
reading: {"value": 110, "unit": "mL"}
